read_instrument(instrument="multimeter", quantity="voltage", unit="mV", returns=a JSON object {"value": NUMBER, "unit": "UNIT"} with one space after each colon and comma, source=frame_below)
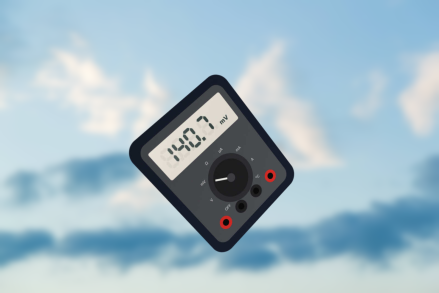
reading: {"value": 140.7, "unit": "mV"}
